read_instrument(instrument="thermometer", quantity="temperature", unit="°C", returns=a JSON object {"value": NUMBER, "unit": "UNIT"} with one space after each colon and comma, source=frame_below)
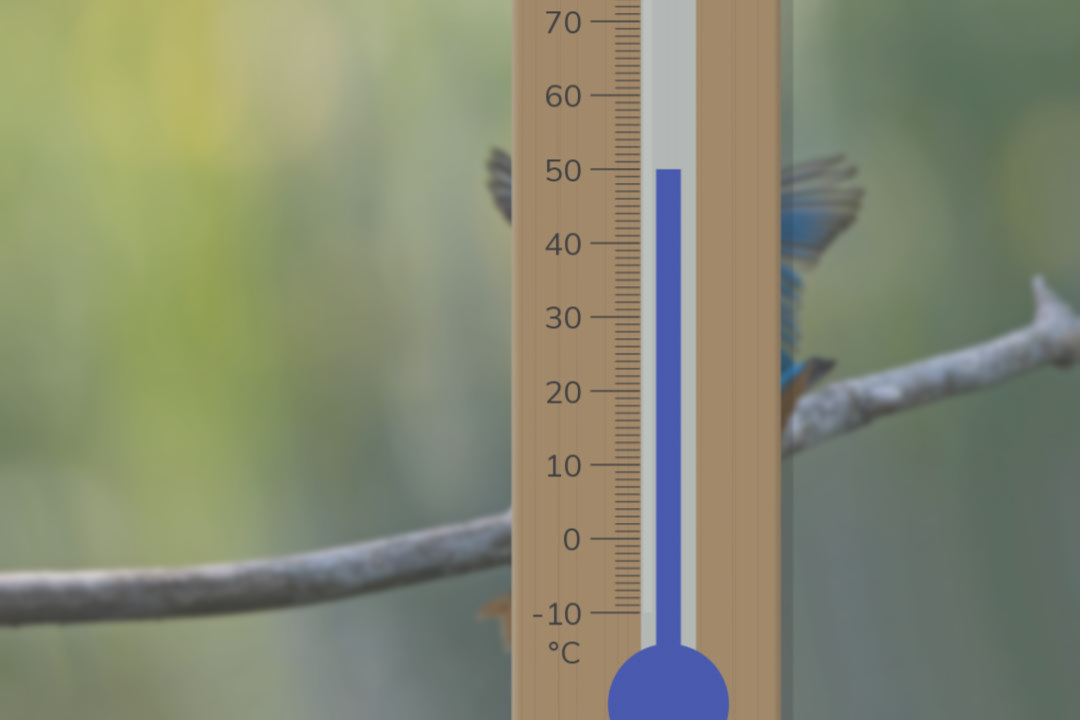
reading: {"value": 50, "unit": "°C"}
